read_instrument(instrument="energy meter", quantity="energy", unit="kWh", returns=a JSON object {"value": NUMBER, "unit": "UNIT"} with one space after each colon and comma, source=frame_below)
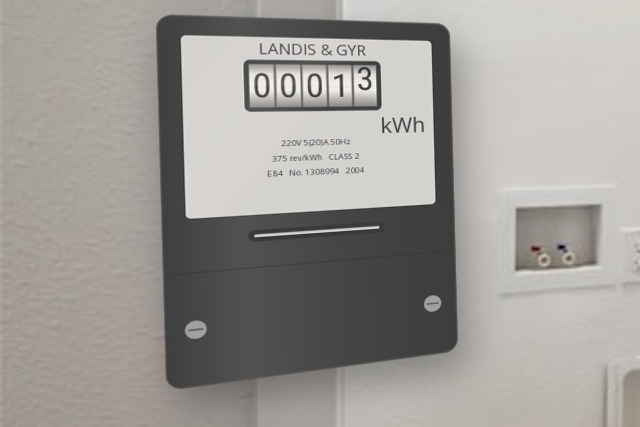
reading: {"value": 13, "unit": "kWh"}
